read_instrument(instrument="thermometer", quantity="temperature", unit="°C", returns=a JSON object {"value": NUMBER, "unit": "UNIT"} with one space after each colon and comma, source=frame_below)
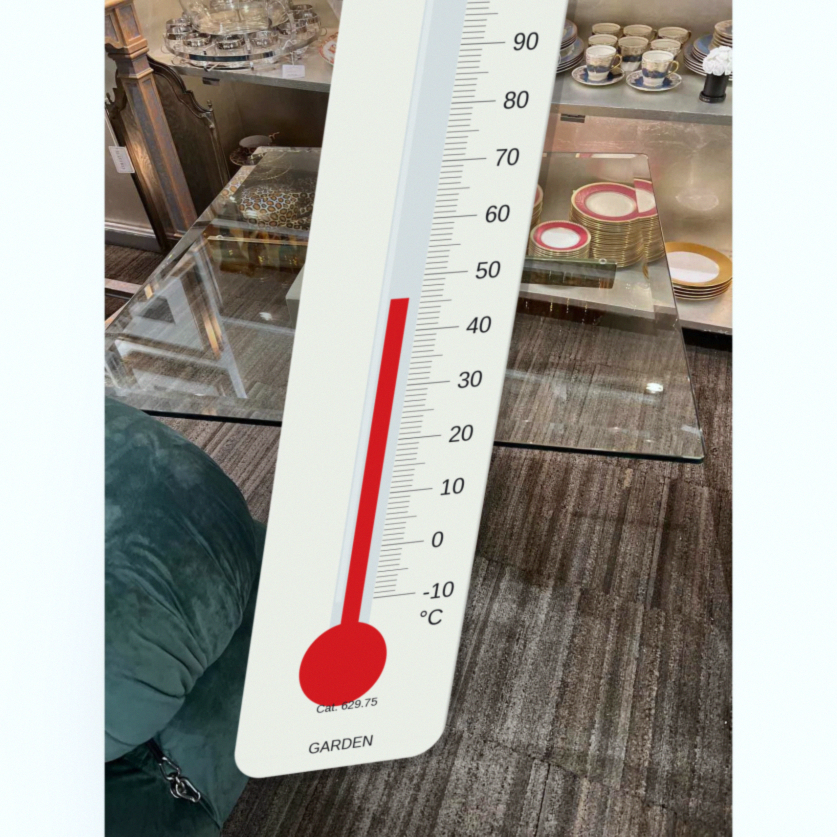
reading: {"value": 46, "unit": "°C"}
